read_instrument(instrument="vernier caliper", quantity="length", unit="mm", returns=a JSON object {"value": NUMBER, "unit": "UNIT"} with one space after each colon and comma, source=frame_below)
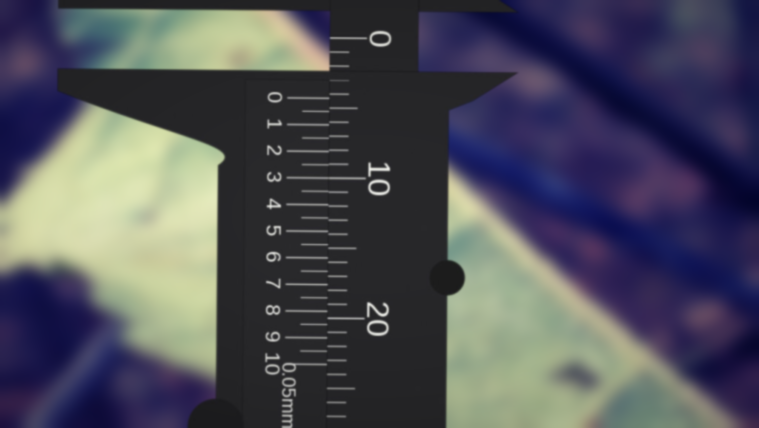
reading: {"value": 4.3, "unit": "mm"}
